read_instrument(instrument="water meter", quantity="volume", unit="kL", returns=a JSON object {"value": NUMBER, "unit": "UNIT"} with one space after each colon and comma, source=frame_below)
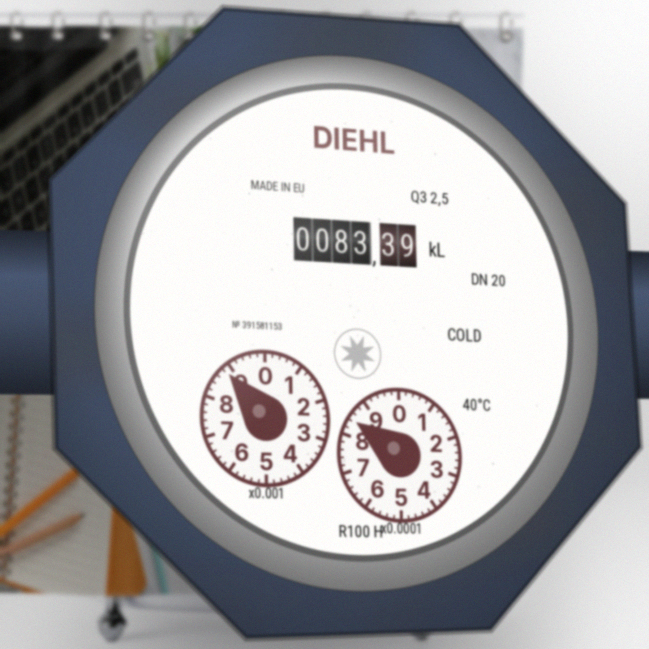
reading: {"value": 83.3988, "unit": "kL"}
